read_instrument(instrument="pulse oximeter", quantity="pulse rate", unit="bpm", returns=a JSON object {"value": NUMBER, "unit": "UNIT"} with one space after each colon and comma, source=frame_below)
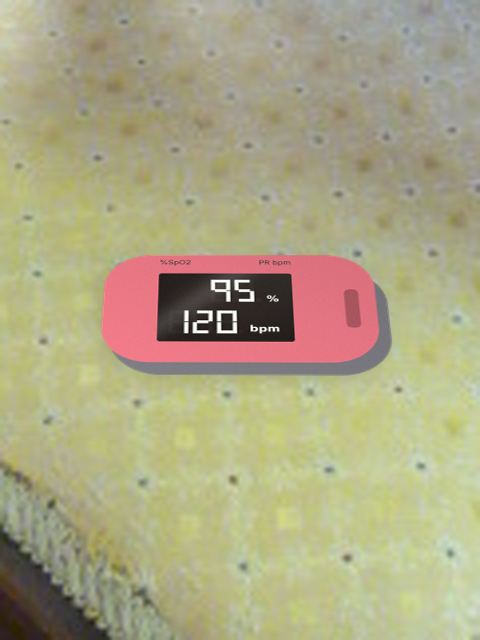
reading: {"value": 120, "unit": "bpm"}
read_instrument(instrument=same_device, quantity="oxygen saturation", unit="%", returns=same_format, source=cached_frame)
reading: {"value": 95, "unit": "%"}
